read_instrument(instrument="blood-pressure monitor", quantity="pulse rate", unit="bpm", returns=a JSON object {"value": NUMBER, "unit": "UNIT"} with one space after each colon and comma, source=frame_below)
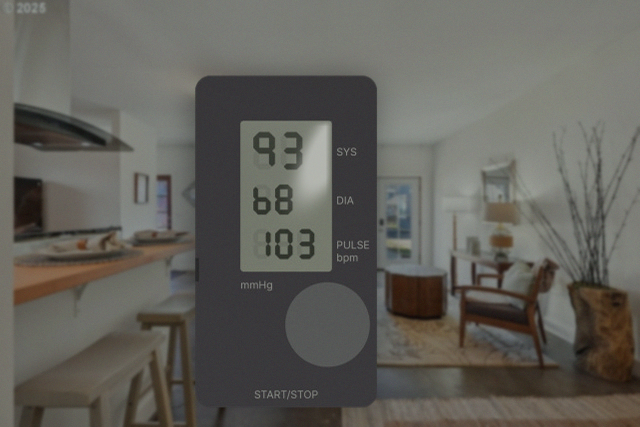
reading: {"value": 103, "unit": "bpm"}
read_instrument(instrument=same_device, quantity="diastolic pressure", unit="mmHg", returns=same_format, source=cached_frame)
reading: {"value": 68, "unit": "mmHg"}
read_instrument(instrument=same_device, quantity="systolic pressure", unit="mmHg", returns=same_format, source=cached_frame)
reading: {"value": 93, "unit": "mmHg"}
